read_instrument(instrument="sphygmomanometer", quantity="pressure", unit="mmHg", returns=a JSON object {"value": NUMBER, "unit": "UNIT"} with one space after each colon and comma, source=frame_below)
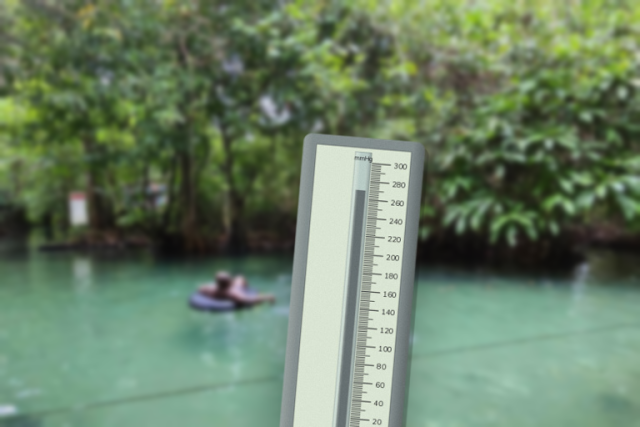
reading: {"value": 270, "unit": "mmHg"}
